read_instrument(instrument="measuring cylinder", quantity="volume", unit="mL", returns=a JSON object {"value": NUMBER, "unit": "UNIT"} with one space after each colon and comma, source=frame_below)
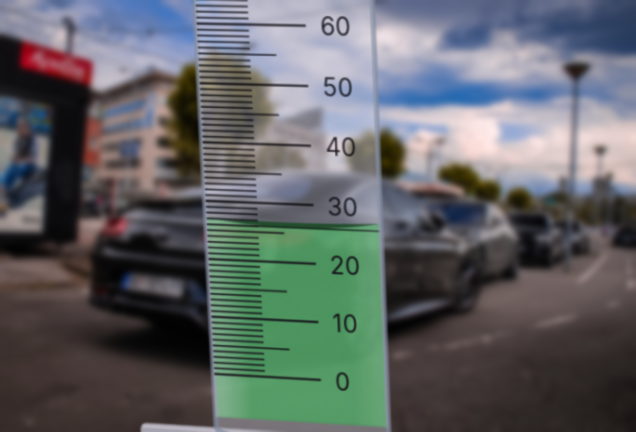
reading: {"value": 26, "unit": "mL"}
